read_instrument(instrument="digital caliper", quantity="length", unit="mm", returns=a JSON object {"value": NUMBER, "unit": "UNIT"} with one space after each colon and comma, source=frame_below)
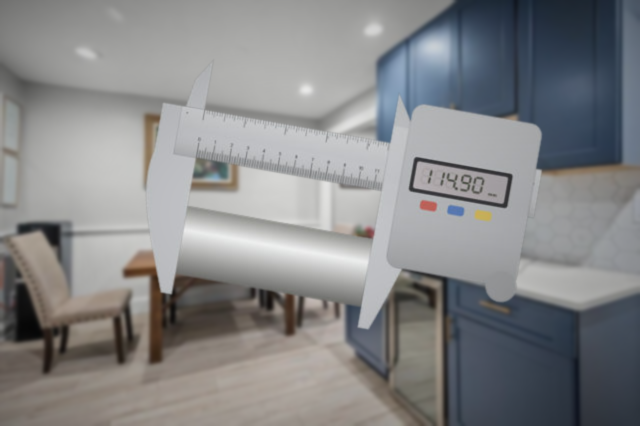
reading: {"value": 114.90, "unit": "mm"}
